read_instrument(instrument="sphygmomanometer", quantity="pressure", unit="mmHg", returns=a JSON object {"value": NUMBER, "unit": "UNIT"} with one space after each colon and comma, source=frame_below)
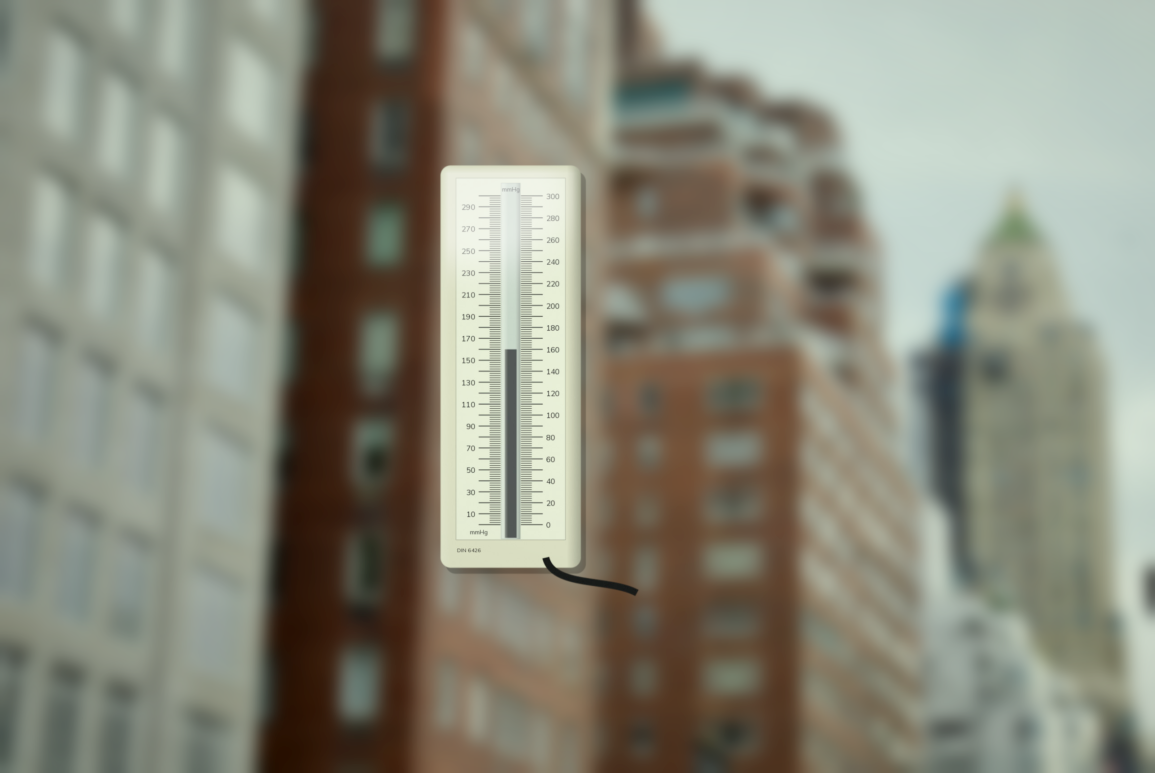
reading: {"value": 160, "unit": "mmHg"}
